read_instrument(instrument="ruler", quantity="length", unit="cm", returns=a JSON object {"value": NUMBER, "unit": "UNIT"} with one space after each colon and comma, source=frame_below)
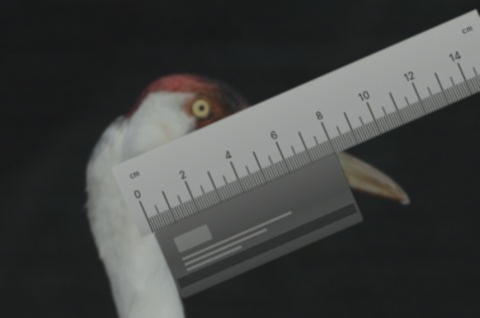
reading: {"value": 8, "unit": "cm"}
